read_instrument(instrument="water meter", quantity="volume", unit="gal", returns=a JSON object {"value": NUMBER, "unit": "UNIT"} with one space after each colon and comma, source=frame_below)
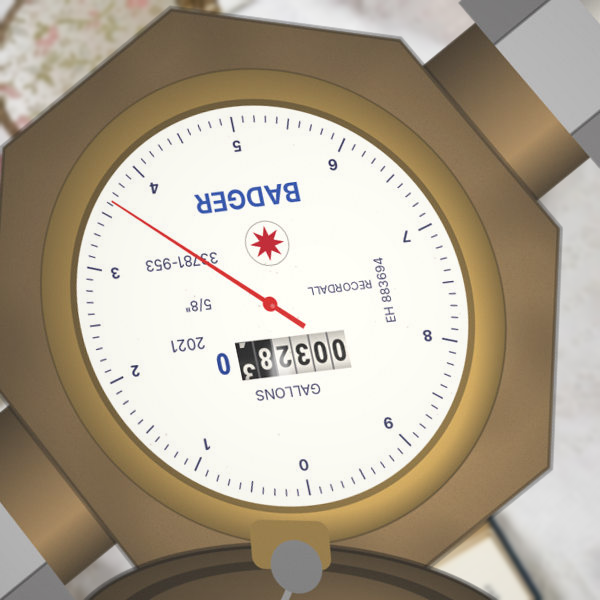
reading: {"value": 32833.6, "unit": "gal"}
